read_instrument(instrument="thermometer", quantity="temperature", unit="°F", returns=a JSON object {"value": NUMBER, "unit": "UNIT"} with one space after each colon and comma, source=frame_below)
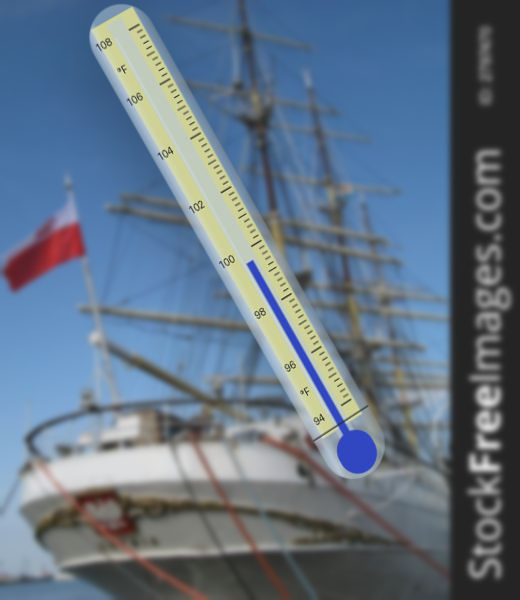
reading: {"value": 99.6, "unit": "°F"}
